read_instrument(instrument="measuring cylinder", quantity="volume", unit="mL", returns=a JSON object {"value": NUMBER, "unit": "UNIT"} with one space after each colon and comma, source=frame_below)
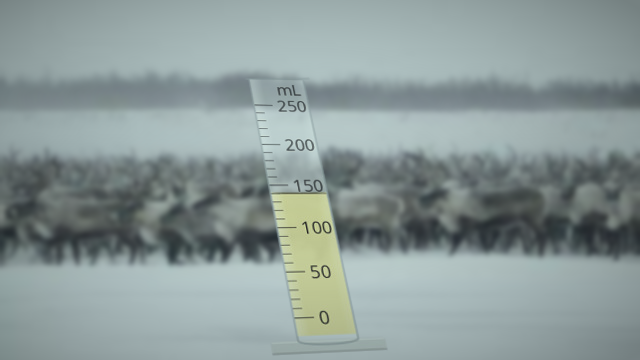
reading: {"value": 140, "unit": "mL"}
